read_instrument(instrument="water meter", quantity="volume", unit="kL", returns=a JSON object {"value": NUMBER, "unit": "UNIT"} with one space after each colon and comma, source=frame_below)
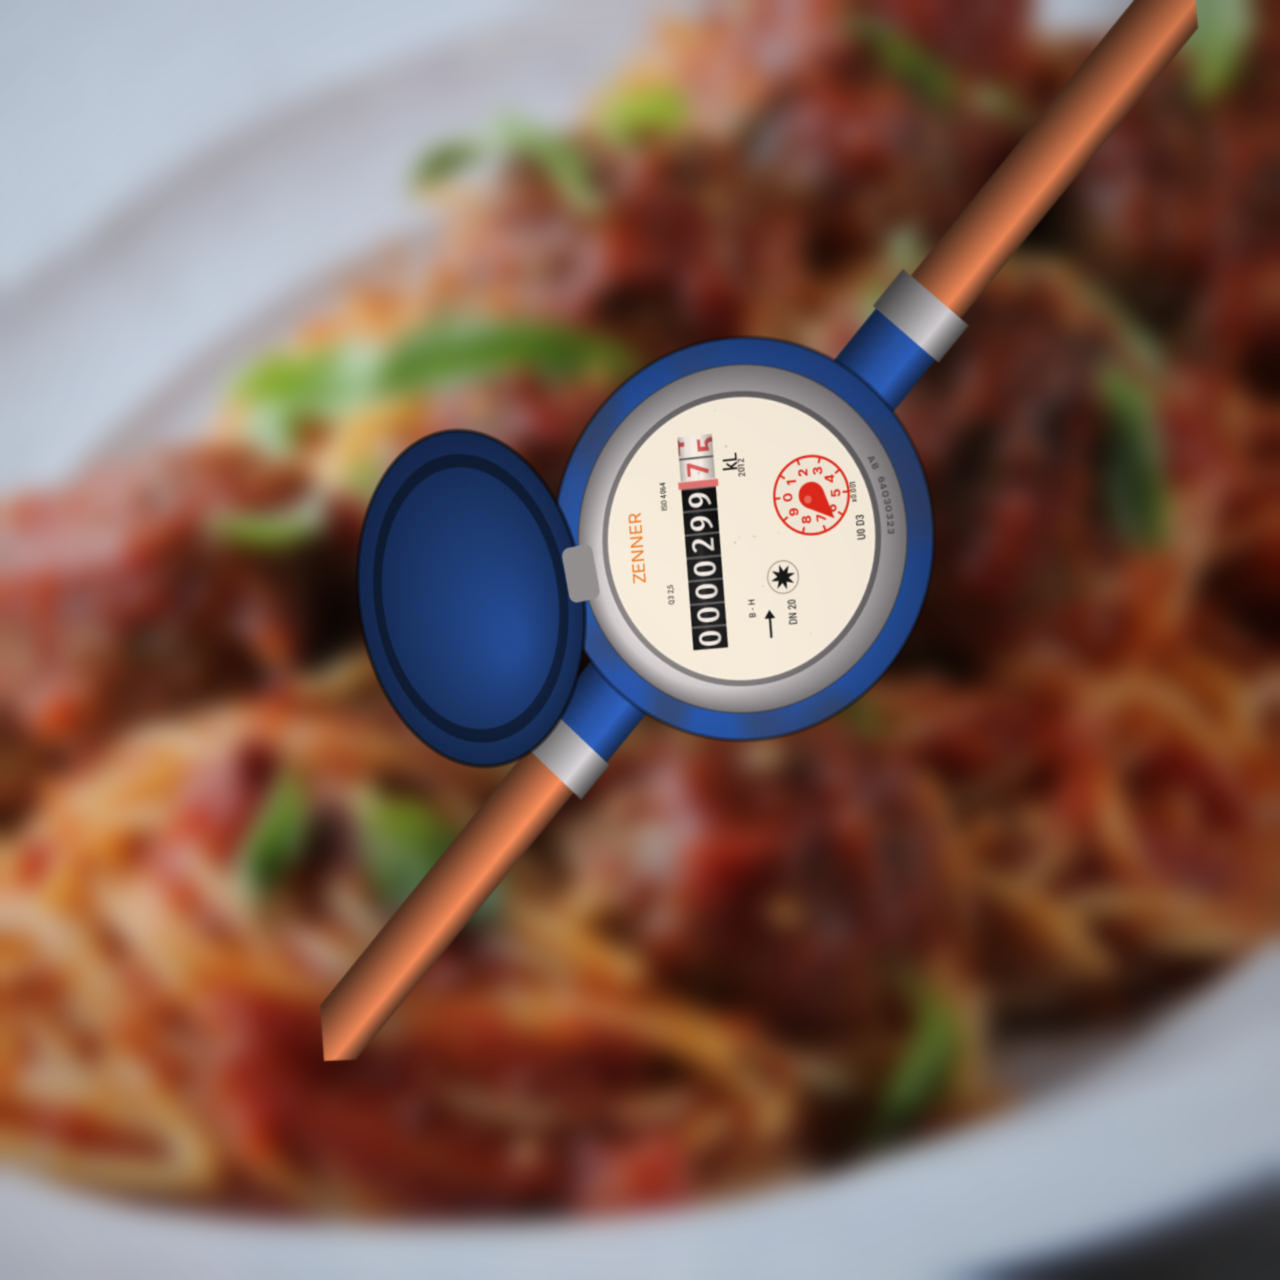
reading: {"value": 299.746, "unit": "kL"}
